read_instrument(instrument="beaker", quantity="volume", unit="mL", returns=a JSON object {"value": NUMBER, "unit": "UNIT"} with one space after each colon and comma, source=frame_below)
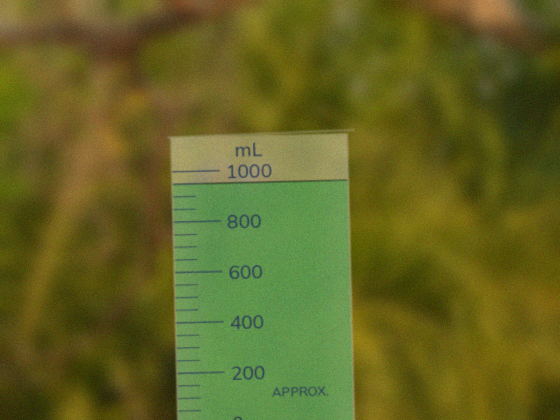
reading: {"value": 950, "unit": "mL"}
